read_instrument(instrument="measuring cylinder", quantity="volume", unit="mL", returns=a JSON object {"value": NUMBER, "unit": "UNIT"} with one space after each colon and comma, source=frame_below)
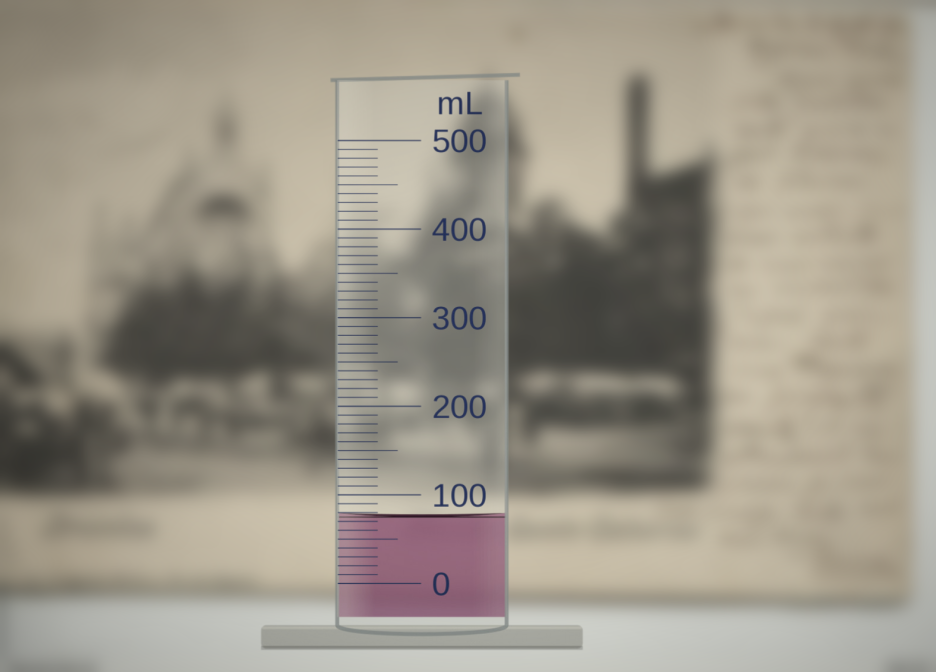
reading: {"value": 75, "unit": "mL"}
